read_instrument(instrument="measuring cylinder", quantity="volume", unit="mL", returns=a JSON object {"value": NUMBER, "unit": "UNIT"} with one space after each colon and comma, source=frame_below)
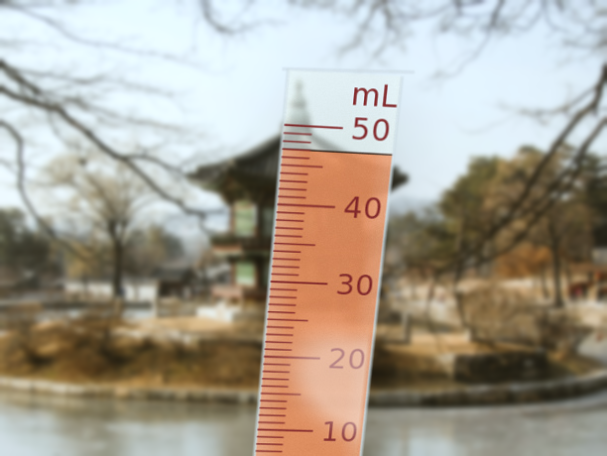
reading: {"value": 47, "unit": "mL"}
